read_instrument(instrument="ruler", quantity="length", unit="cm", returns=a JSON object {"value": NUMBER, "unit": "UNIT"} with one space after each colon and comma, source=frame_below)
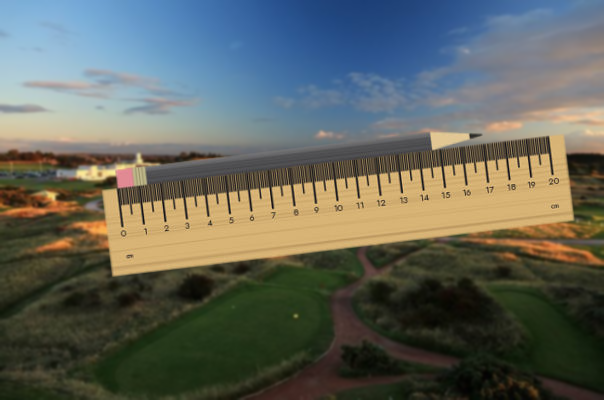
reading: {"value": 17, "unit": "cm"}
